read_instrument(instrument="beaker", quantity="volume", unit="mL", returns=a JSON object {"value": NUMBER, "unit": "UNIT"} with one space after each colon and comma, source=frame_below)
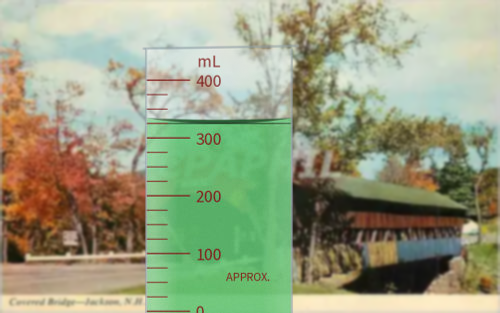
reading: {"value": 325, "unit": "mL"}
